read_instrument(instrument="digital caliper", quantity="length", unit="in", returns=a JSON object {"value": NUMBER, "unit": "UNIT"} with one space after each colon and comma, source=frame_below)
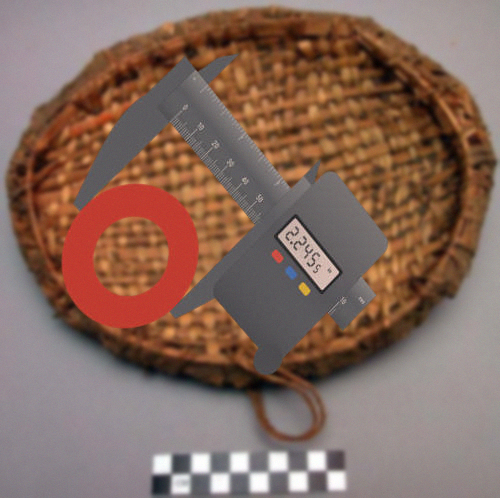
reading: {"value": 2.2455, "unit": "in"}
